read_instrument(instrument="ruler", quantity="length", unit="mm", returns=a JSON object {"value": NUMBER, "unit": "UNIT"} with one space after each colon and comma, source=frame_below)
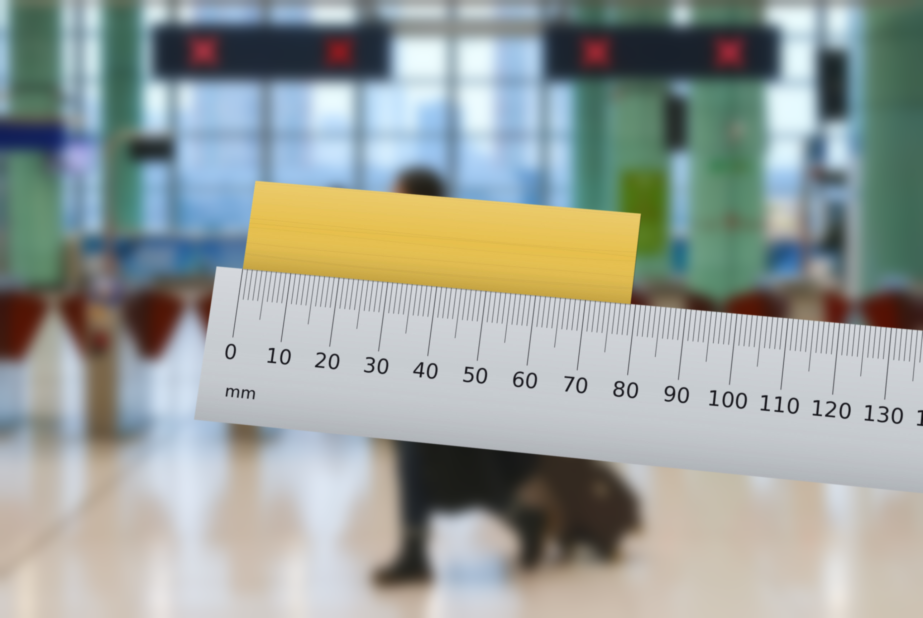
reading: {"value": 79, "unit": "mm"}
